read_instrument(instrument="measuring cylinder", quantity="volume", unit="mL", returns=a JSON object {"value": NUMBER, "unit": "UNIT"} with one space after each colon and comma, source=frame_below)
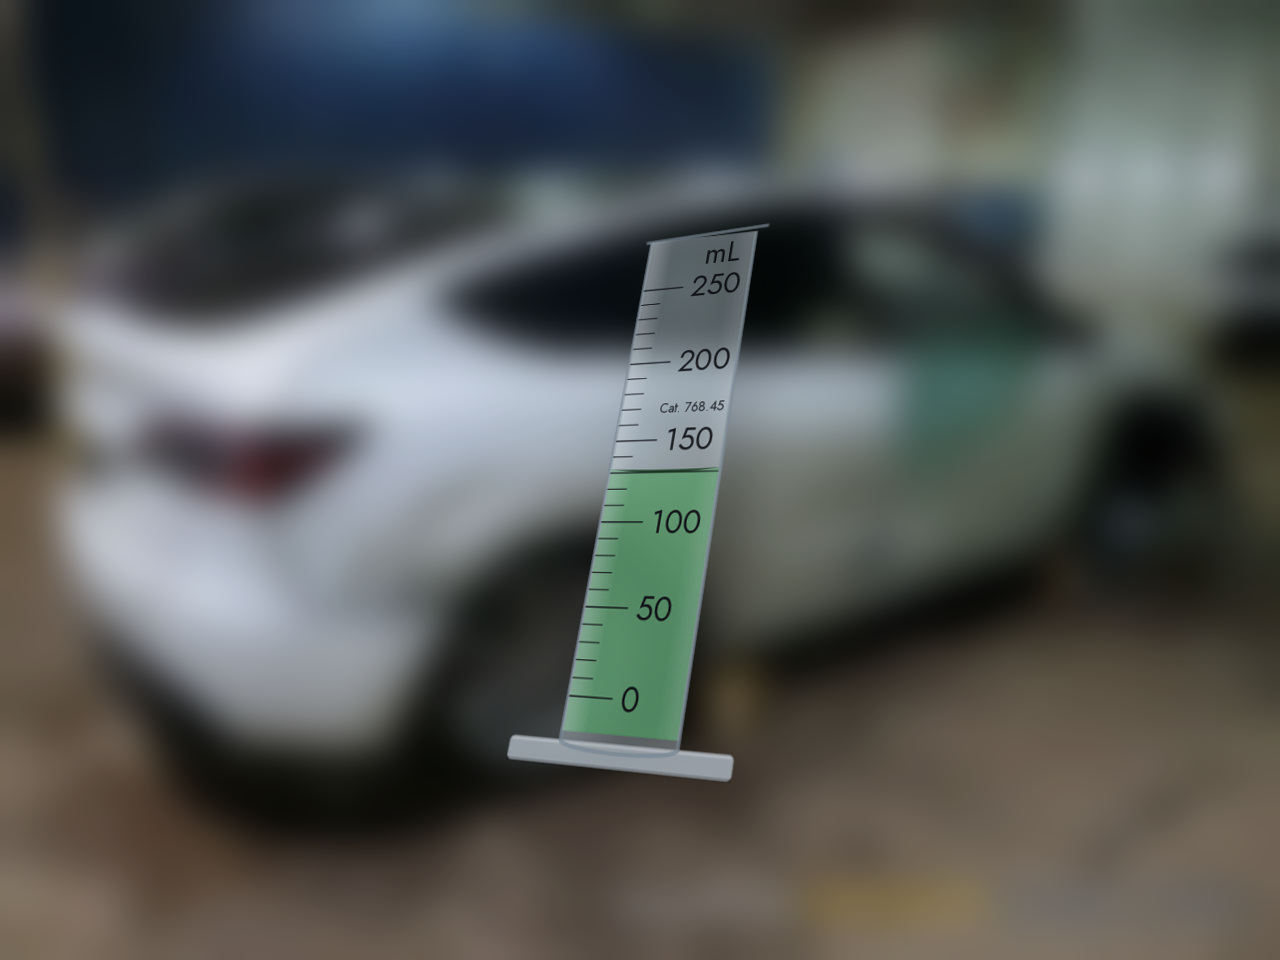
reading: {"value": 130, "unit": "mL"}
